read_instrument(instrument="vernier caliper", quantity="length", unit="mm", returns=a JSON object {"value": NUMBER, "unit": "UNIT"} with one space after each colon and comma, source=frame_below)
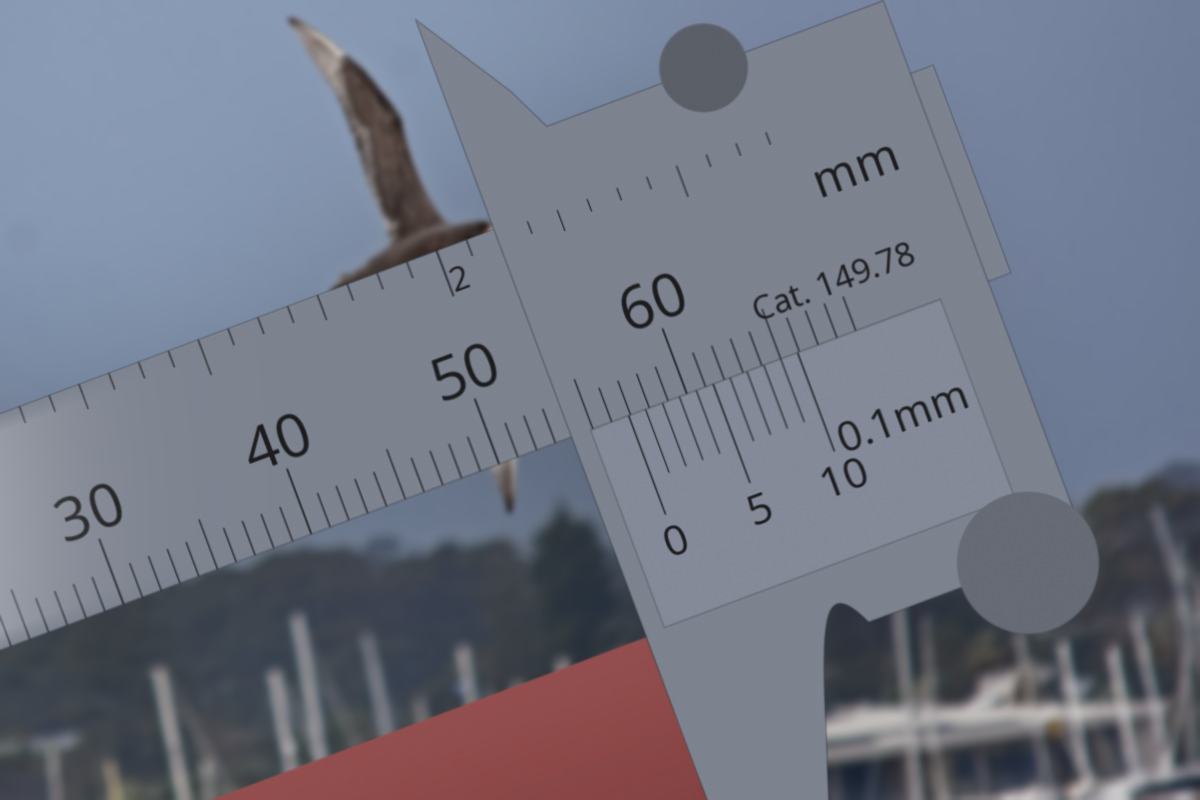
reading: {"value": 56.9, "unit": "mm"}
